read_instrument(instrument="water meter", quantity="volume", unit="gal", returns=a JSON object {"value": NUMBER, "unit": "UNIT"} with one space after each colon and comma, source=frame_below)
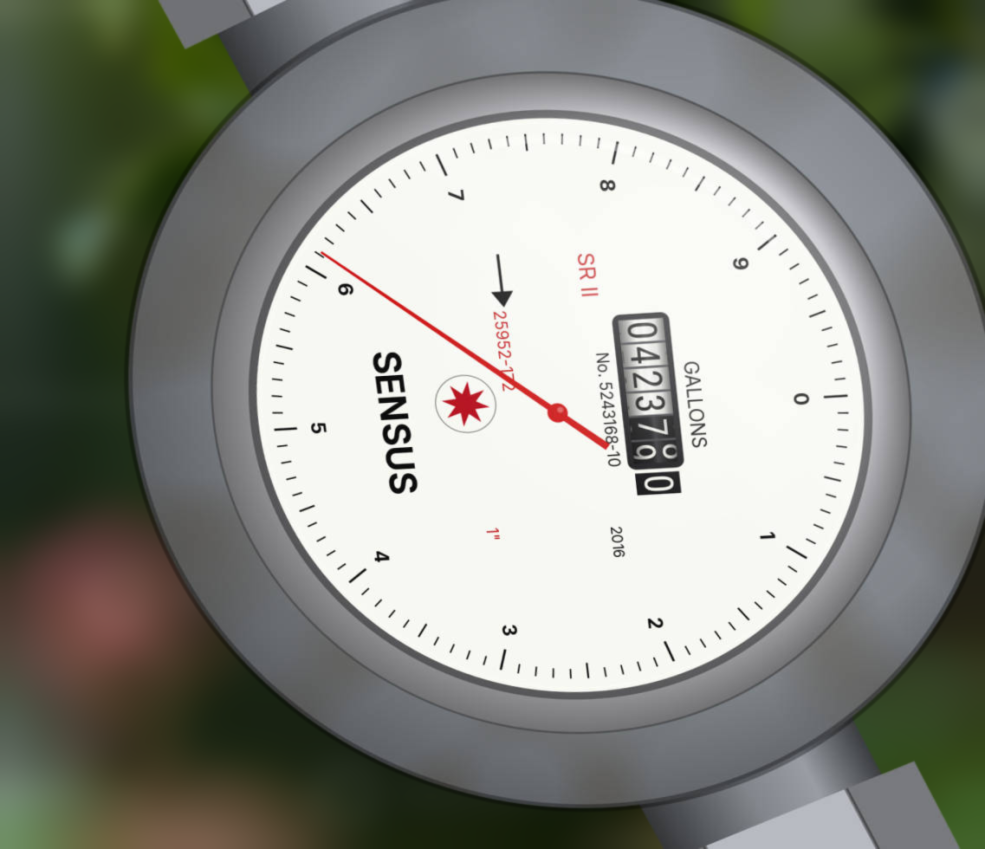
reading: {"value": 423786.1, "unit": "gal"}
